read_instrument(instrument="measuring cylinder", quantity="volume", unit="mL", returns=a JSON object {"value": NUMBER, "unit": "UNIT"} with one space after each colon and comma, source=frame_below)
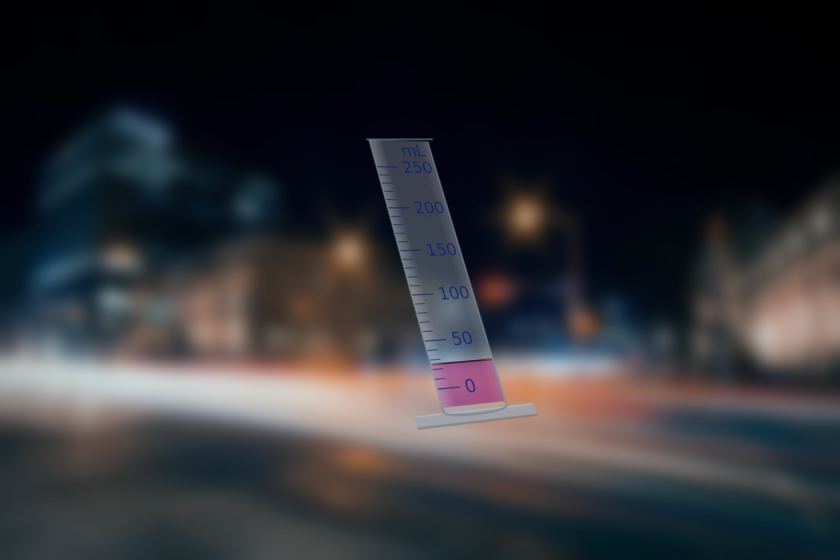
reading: {"value": 25, "unit": "mL"}
